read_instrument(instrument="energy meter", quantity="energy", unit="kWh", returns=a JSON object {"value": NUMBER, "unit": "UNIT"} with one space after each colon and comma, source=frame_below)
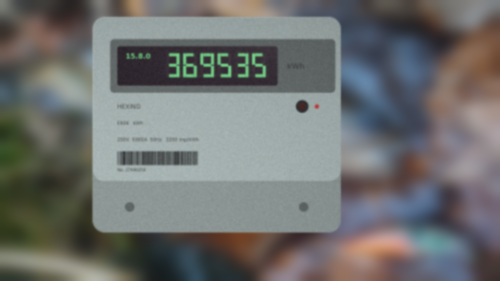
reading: {"value": 369535, "unit": "kWh"}
